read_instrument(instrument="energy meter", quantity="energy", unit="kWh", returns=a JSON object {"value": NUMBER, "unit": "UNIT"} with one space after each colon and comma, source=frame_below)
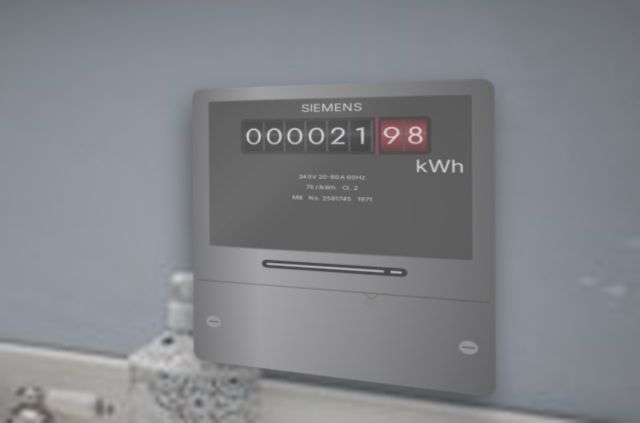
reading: {"value": 21.98, "unit": "kWh"}
